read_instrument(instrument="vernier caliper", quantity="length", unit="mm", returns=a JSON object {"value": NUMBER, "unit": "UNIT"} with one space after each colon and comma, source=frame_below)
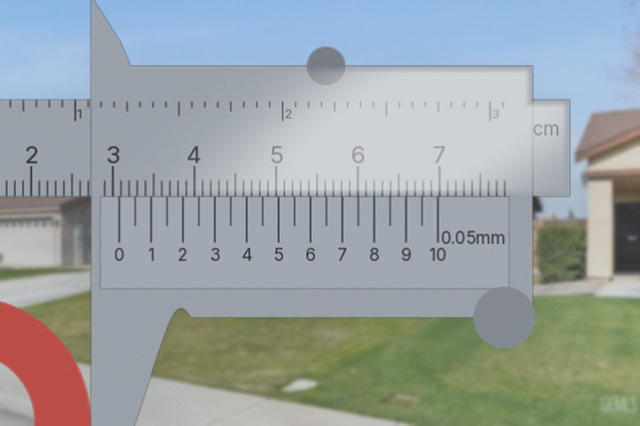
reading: {"value": 30.8, "unit": "mm"}
